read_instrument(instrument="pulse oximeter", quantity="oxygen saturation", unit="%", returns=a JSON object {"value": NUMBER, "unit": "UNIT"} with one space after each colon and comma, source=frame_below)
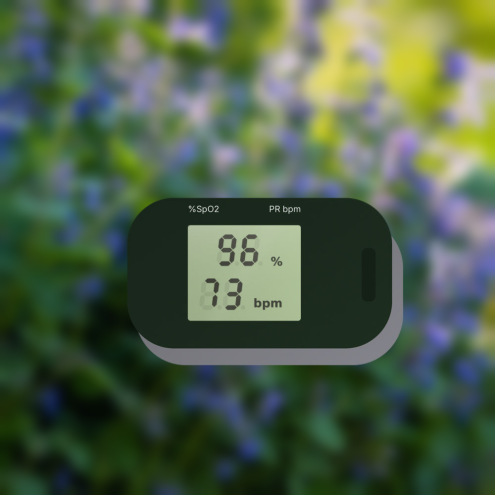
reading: {"value": 96, "unit": "%"}
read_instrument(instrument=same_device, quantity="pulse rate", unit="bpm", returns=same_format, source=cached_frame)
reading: {"value": 73, "unit": "bpm"}
